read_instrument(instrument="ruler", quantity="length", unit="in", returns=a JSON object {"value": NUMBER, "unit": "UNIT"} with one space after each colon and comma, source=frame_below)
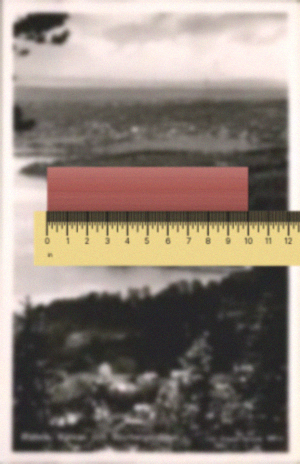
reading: {"value": 10, "unit": "in"}
